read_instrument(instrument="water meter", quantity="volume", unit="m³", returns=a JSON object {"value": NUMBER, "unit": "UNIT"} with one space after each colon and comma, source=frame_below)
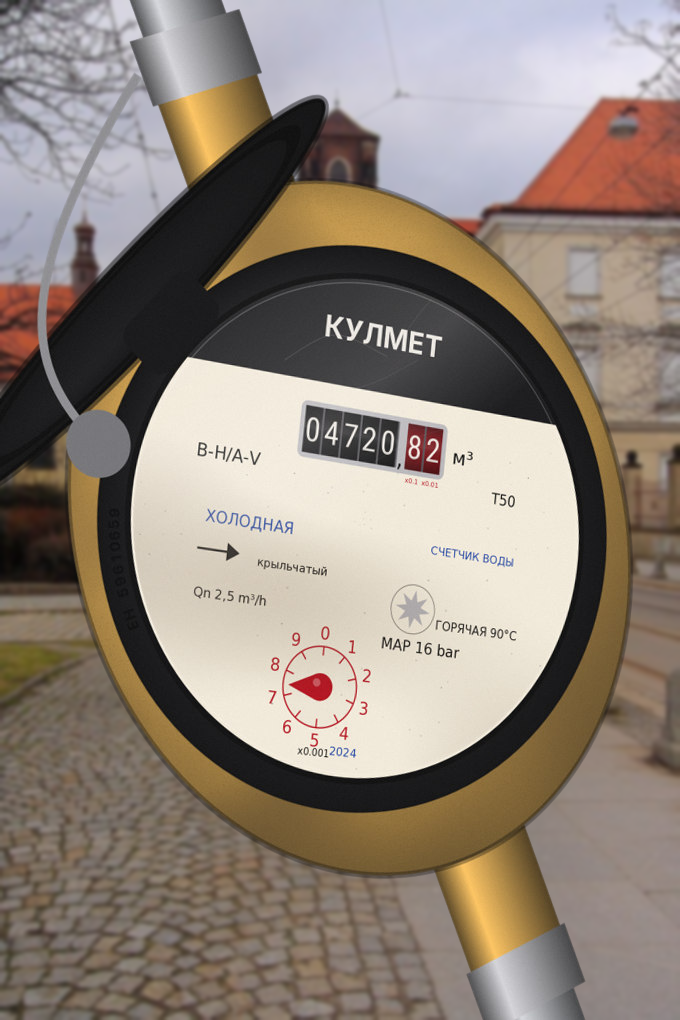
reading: {"value": 4720.827, "unit": "m³"}
